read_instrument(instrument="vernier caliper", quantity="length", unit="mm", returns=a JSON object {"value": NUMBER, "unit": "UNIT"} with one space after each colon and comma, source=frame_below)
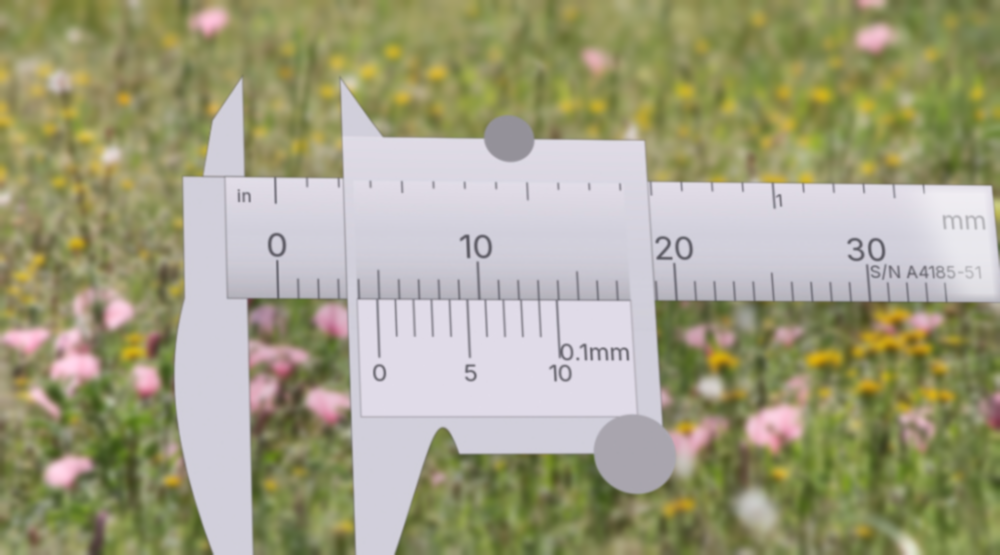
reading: {"value": 4.9, "unit": "mm"}
